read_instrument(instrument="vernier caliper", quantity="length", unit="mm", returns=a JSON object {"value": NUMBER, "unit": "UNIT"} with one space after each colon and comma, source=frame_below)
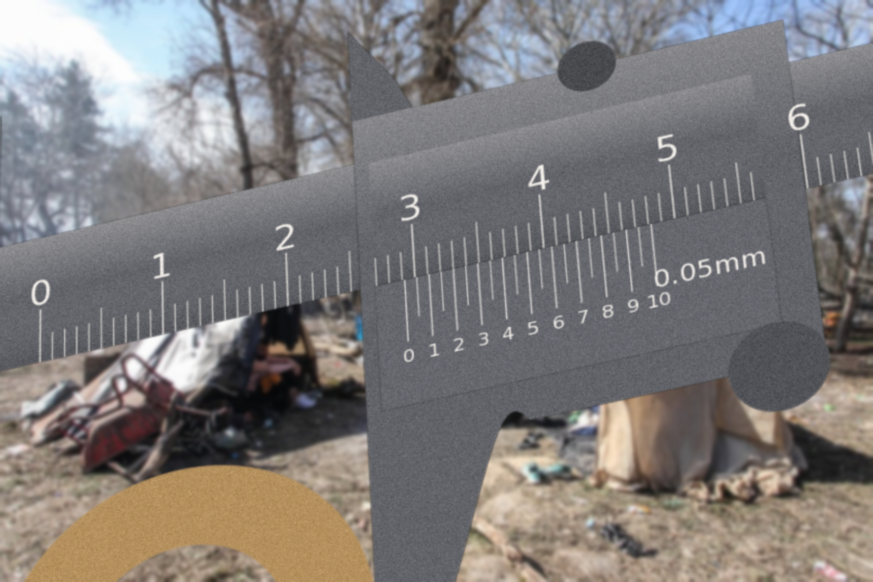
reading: {"value": 29.2, "unit": "mm"}
